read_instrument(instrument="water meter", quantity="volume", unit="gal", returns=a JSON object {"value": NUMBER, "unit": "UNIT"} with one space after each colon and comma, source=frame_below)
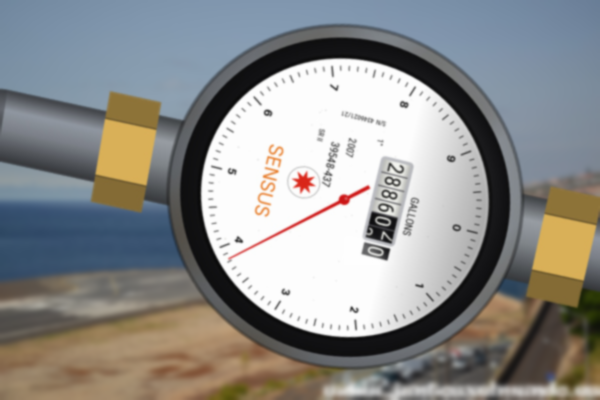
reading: {"value": 2886023.8, "unit": "gal"}
